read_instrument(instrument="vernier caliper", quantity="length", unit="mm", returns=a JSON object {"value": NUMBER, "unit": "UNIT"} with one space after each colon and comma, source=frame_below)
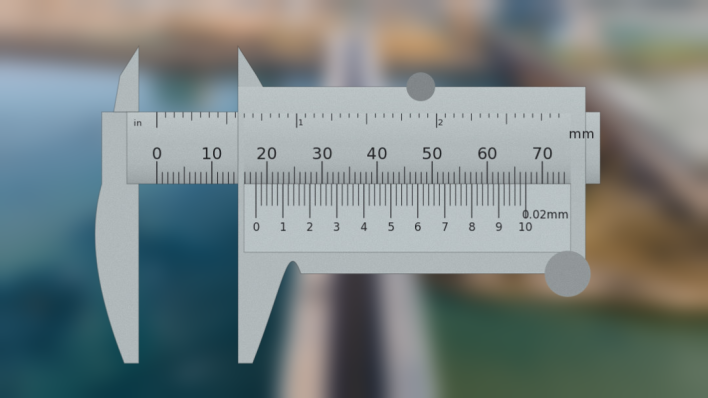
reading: {"value": 18.0, "unit": "mm"}
